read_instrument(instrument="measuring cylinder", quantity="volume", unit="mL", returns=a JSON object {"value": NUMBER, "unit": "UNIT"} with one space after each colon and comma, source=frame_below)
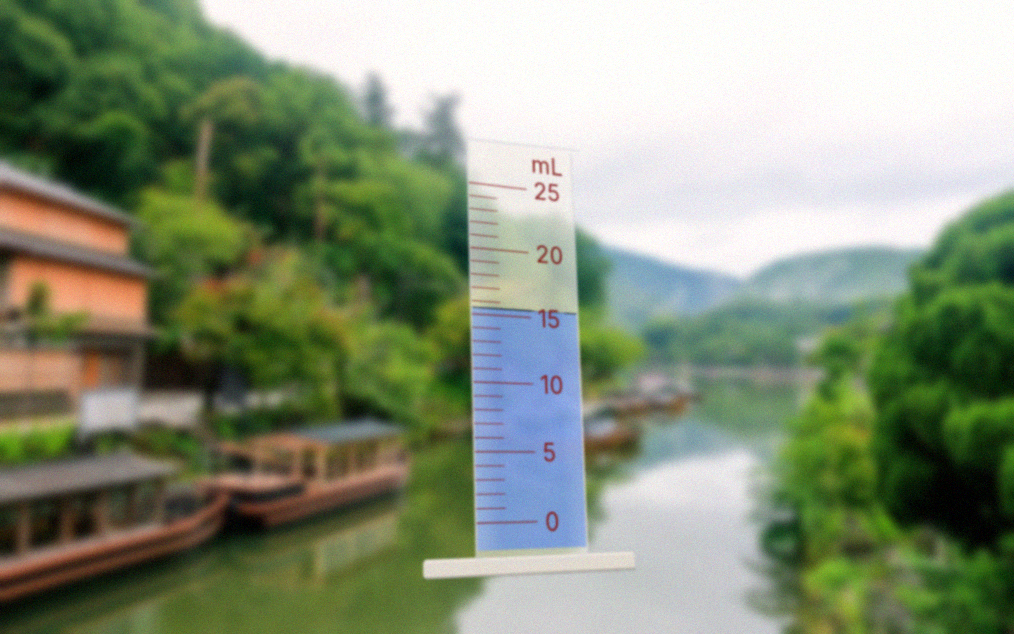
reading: {"value": 15.5, "unit": "mL"}
